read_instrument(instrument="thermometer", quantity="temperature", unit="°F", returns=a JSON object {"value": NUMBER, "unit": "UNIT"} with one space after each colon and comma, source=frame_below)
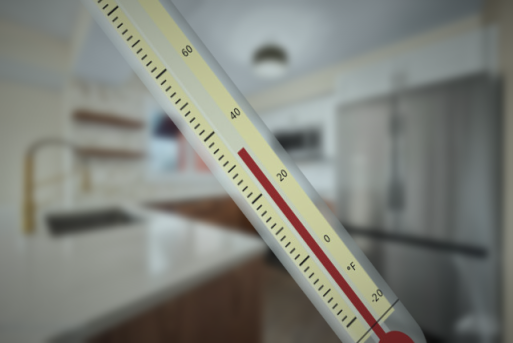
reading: {"value": 32, "unit": "°F"}
